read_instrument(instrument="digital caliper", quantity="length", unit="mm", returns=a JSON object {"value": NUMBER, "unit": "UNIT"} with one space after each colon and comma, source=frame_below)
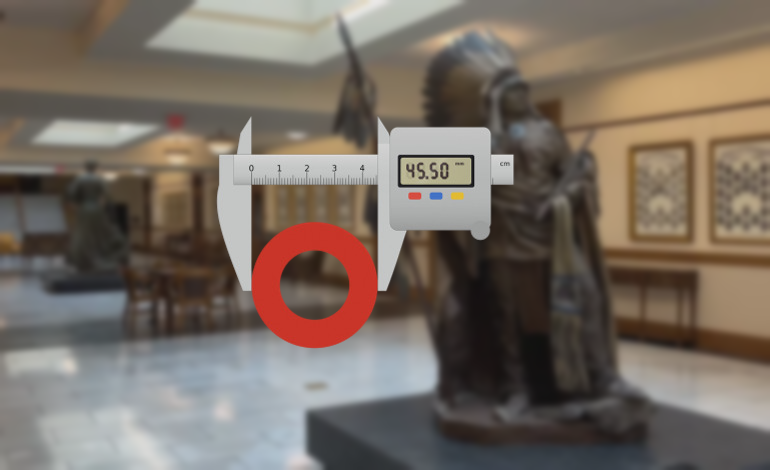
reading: {"value": 45.50, "unit": "mm"}
